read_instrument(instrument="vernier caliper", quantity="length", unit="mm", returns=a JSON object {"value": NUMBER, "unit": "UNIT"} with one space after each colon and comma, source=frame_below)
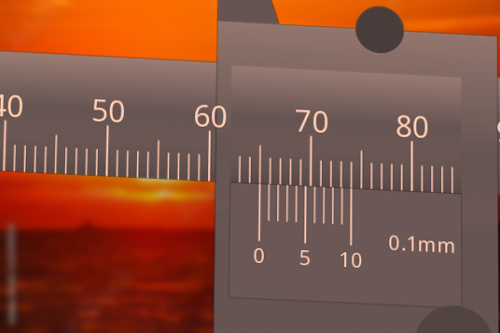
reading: {"value": 65.0, "unit": "mm"}
